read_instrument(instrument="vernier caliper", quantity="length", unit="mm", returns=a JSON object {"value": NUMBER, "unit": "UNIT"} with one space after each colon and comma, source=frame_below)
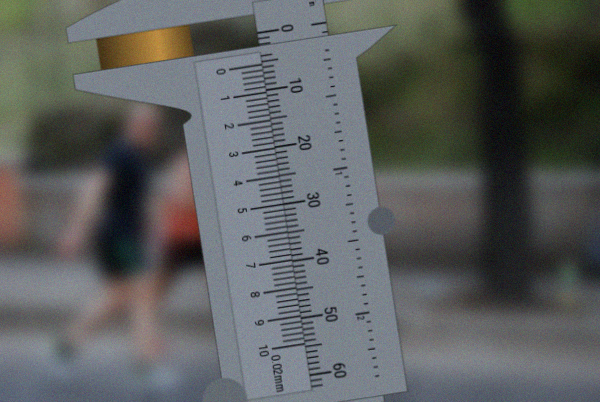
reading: {"value": 5.5, "unit": "mm"}
